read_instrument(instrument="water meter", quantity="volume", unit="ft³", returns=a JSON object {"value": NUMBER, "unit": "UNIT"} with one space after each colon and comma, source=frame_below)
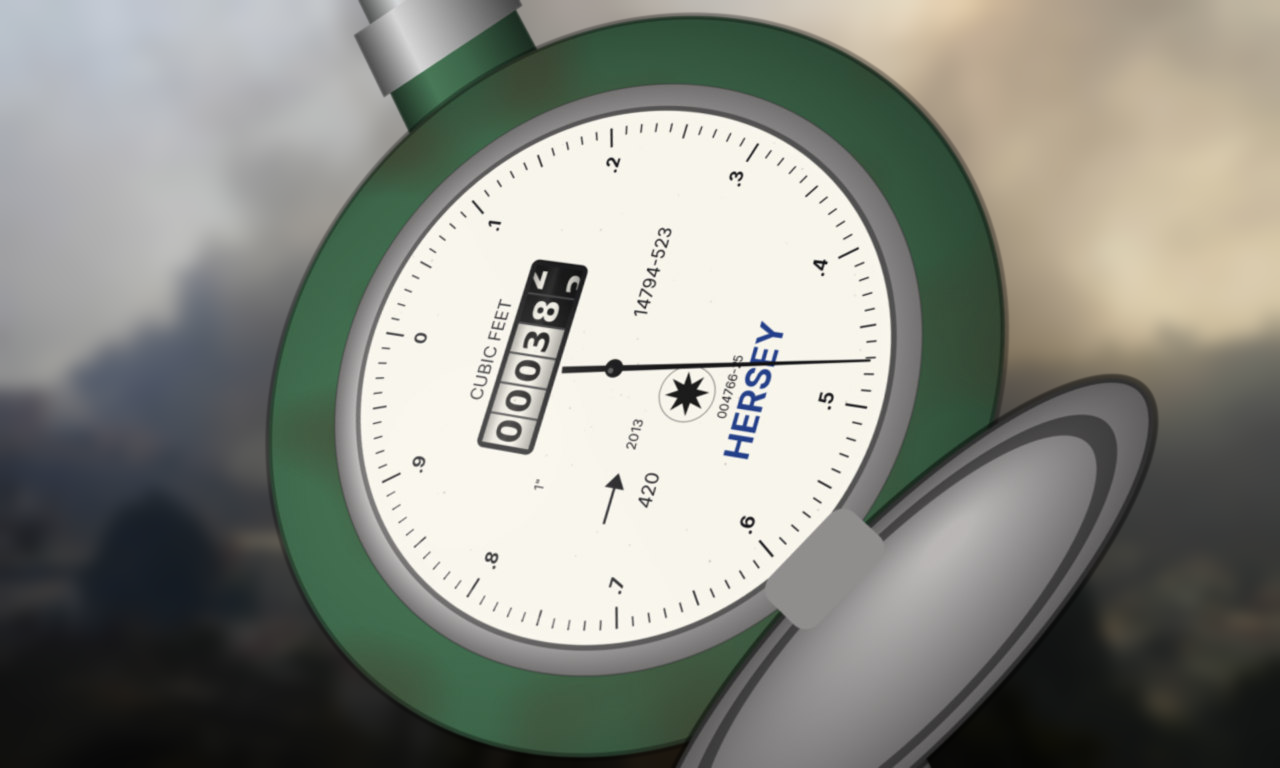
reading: {"value": 382.47, "unit": "ft³"}
